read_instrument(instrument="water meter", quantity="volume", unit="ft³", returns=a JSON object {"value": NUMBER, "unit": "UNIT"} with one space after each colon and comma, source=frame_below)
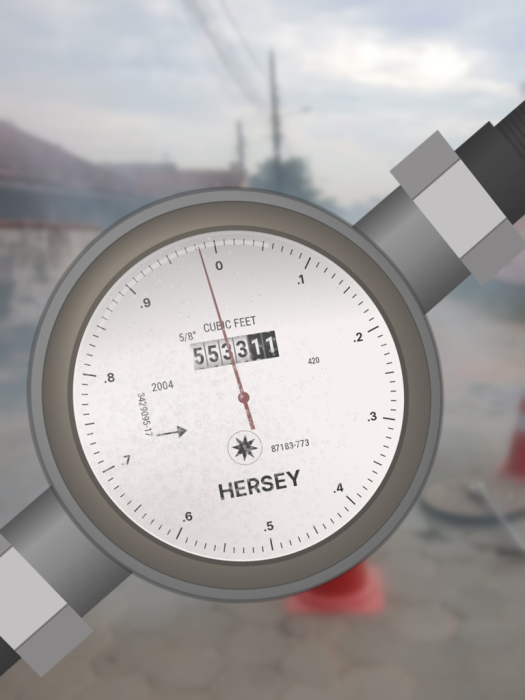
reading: {"value": 553310.98, "unit": "ft³"}
